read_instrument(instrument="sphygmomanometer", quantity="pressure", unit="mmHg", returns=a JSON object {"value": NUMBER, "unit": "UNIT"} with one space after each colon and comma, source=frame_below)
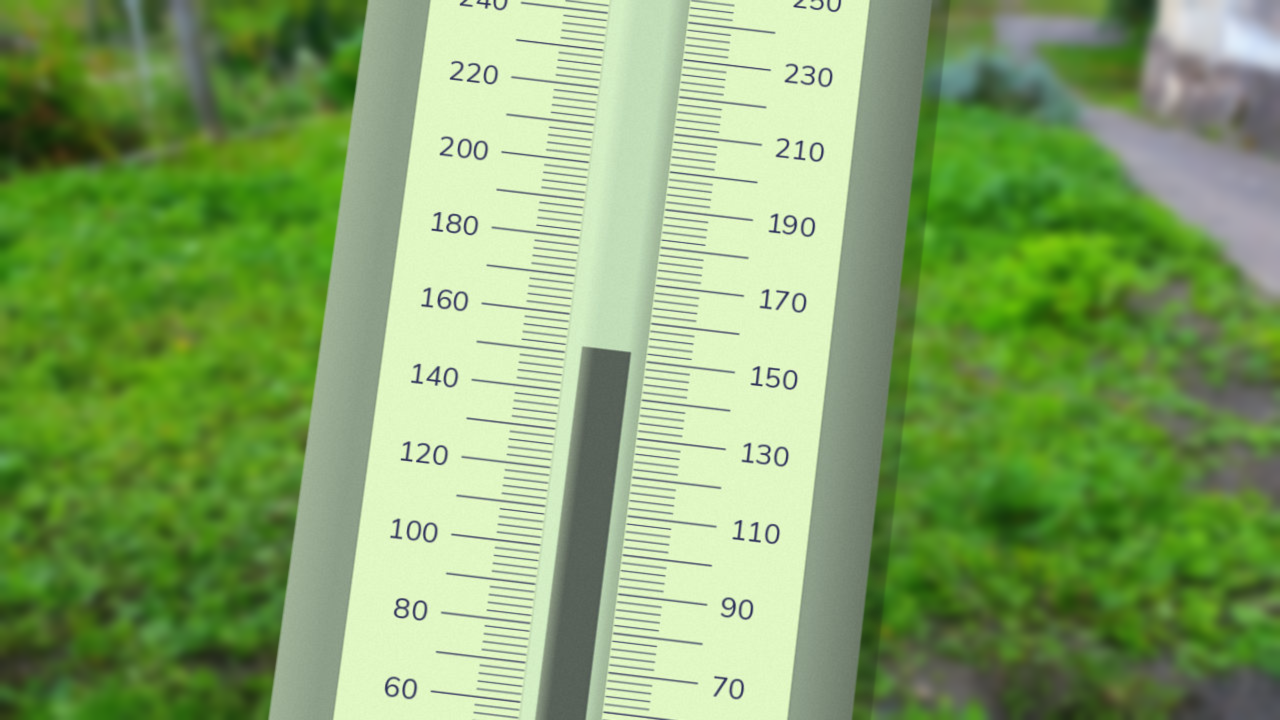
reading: {"value": 152, "unit": "mmHg"}
